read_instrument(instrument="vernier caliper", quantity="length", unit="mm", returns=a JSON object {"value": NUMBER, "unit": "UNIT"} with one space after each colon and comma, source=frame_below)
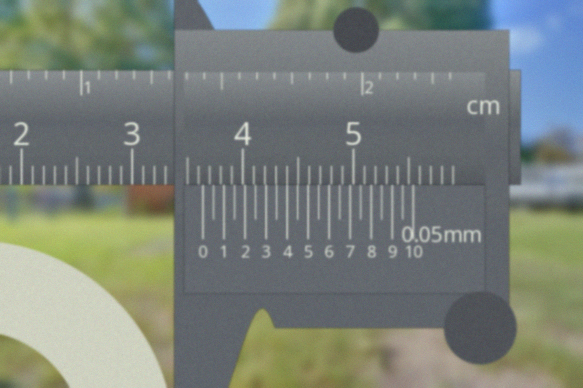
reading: {"value": 36.4, "unit": "mm"}
